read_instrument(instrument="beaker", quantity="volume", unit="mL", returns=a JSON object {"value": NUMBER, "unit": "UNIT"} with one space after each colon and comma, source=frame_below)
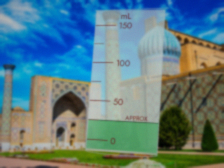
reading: {"value": 25, "unit": "mL"}
